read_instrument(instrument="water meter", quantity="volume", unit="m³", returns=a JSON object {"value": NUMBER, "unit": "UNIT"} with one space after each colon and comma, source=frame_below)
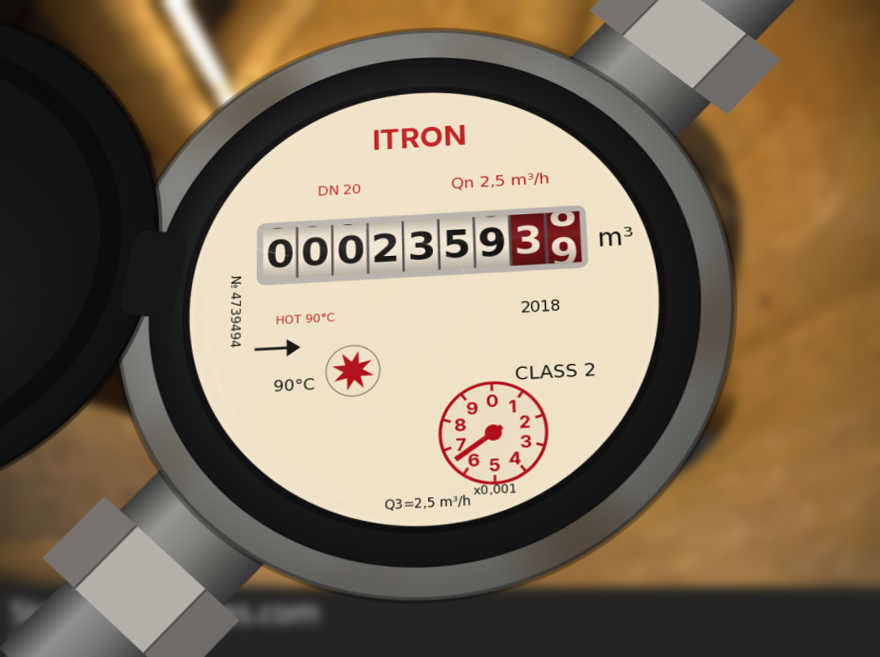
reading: {"value": 2359.386, "unit": "m³"}
